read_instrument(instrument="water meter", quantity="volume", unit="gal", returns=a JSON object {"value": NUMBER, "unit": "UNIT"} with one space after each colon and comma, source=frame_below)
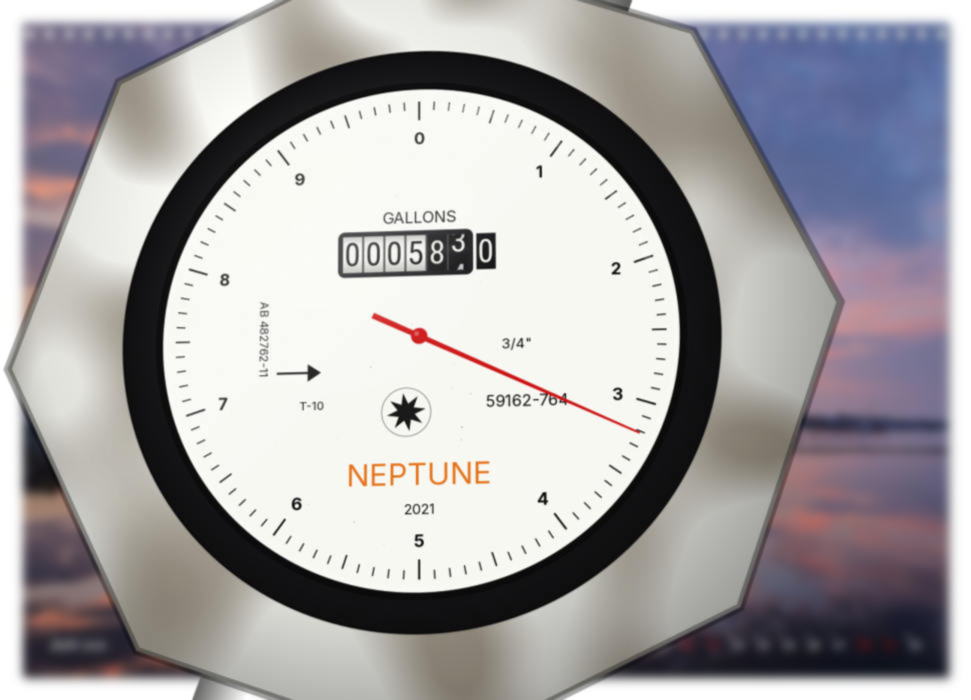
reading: {"value": 5833.2, "unit": "gal"}
